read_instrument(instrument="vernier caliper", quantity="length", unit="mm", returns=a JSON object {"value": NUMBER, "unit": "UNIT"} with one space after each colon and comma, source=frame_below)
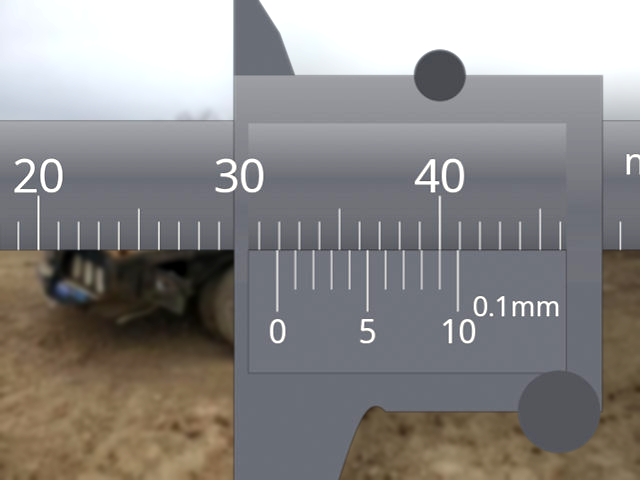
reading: {"value": 31.9, "unit": "mm"}
